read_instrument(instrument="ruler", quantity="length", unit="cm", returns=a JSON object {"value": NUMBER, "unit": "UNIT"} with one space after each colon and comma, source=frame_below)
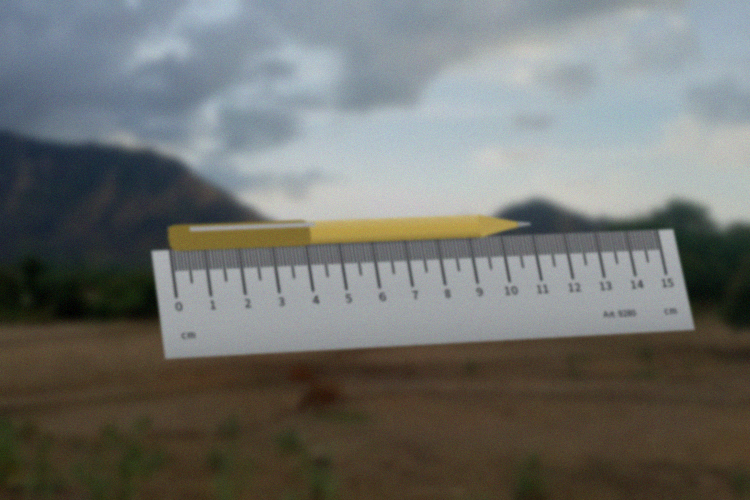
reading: {"value": 11, "unit": "cm"}
